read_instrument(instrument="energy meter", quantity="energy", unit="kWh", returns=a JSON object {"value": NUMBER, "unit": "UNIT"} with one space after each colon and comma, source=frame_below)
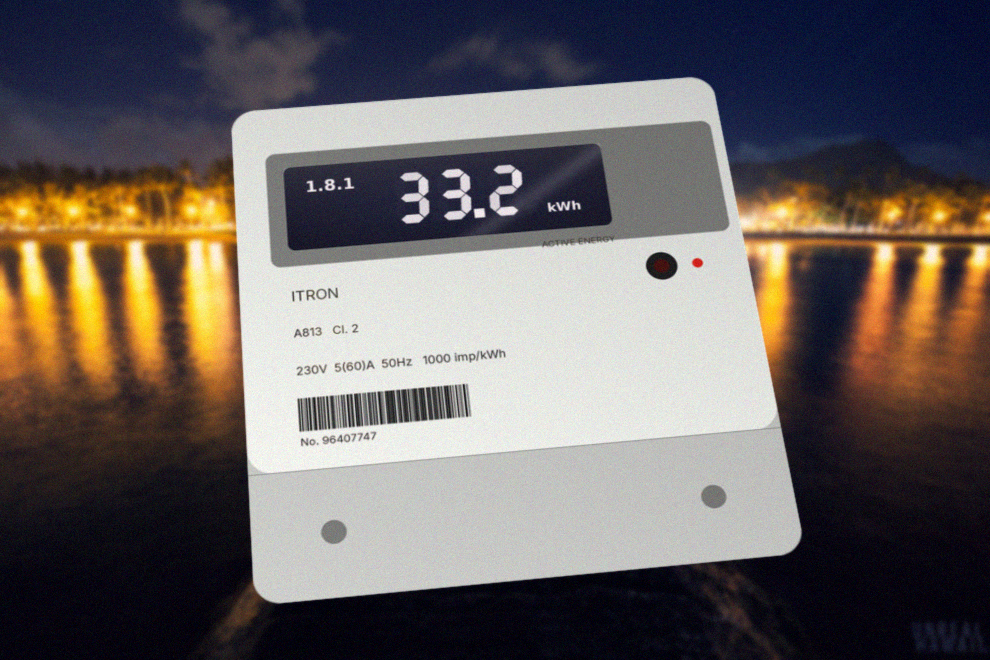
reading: {"value": 33.2, "unit": "kWh"}
